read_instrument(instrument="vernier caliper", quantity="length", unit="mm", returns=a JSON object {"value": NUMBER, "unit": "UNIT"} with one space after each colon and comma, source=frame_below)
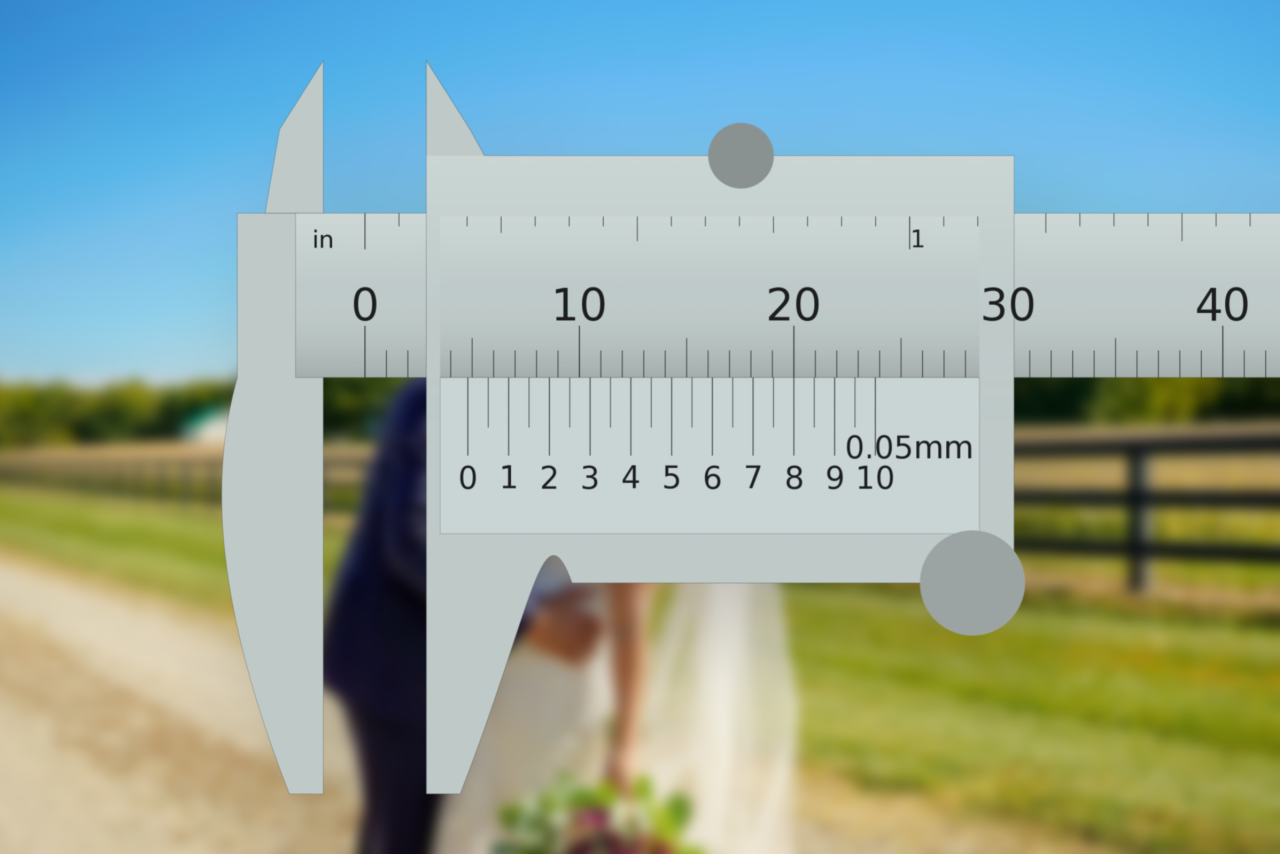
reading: {"value": 4.8, "unit": "mm"}
